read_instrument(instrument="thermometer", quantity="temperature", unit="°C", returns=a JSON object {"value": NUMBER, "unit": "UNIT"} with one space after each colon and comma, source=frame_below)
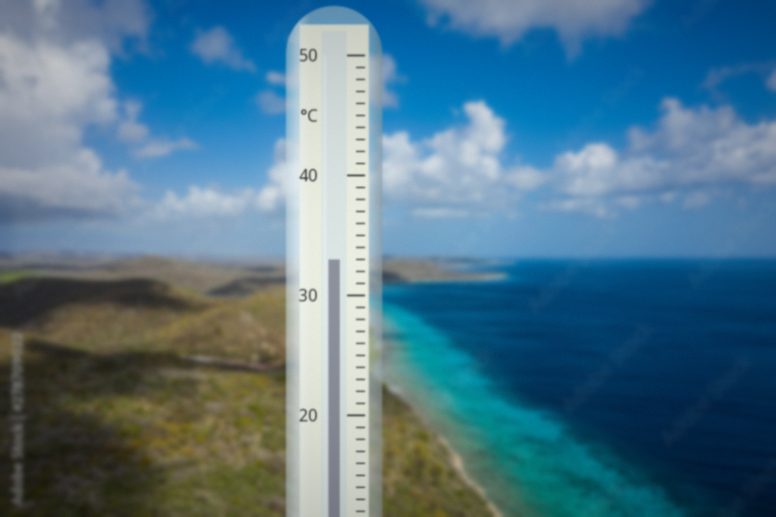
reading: {"value": 33, "unit": "°C"}
